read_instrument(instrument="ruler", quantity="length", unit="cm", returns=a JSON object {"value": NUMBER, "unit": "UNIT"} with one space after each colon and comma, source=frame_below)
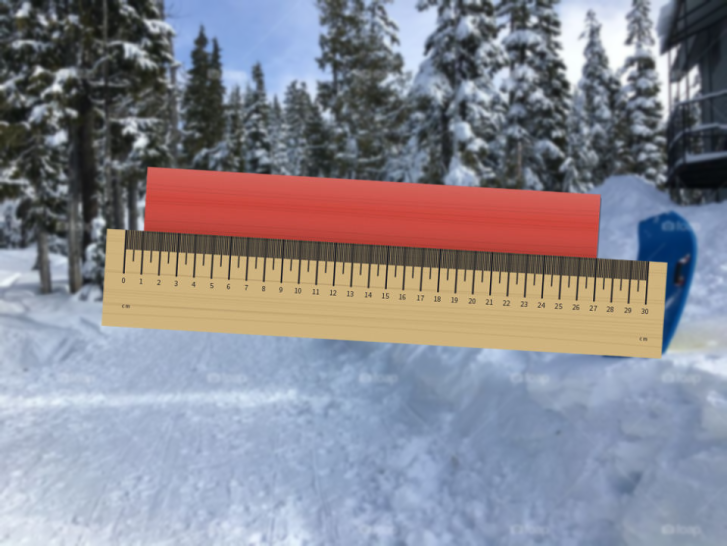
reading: {"value": 26, "unit": "cm"}
